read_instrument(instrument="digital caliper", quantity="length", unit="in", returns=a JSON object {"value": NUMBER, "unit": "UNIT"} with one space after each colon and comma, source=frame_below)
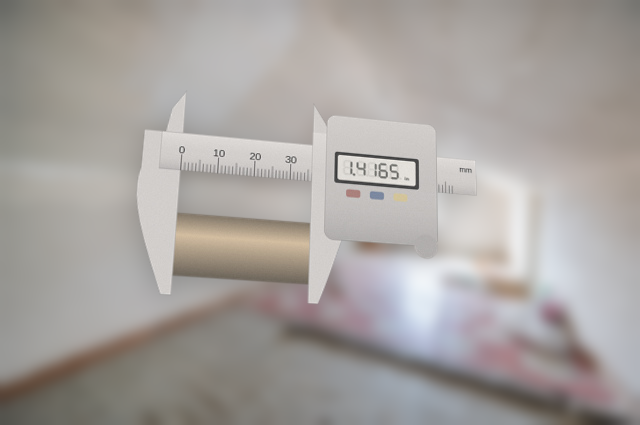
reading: {"value": 1.4165, "unit": "in"}
